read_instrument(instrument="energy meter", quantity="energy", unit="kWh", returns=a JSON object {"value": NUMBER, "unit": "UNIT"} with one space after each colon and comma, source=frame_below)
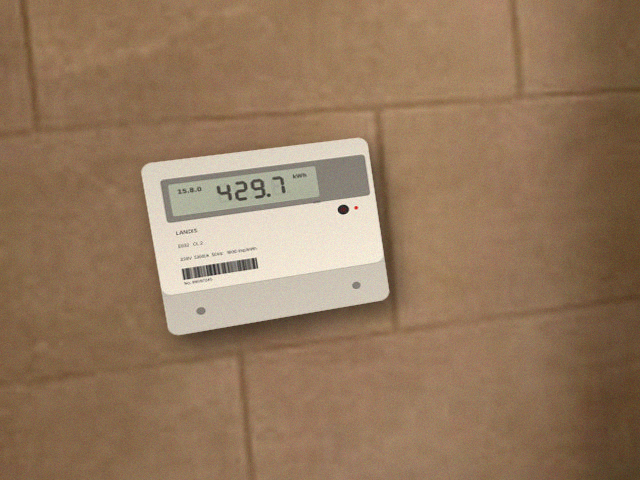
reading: {"value": 429.7, "unit": "kWh"}
